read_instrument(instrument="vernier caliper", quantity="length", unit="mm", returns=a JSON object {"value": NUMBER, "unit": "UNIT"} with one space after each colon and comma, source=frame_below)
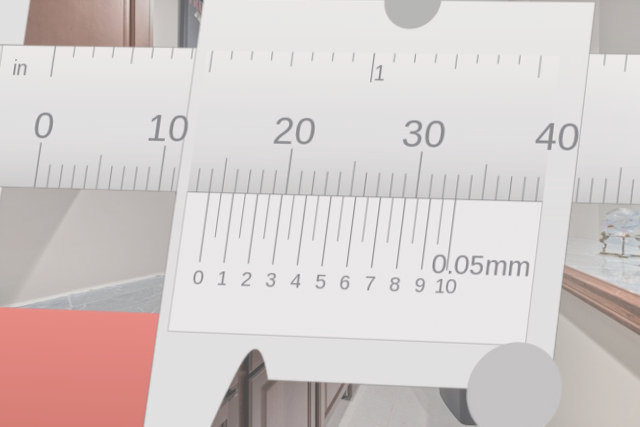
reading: {"value": 14.0, "unit": "mm"}
